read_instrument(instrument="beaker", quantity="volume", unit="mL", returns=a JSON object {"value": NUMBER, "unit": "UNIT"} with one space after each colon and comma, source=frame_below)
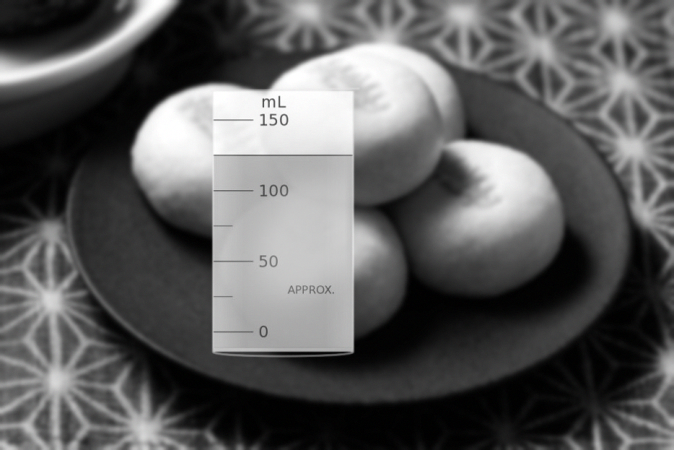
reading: {"value": 125, "unit": "mL"}
